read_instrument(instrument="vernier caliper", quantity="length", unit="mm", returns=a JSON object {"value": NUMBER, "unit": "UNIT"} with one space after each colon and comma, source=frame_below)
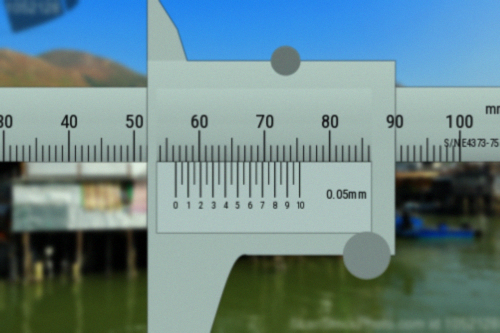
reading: {"value": 56.4, "unit": "mm"}
